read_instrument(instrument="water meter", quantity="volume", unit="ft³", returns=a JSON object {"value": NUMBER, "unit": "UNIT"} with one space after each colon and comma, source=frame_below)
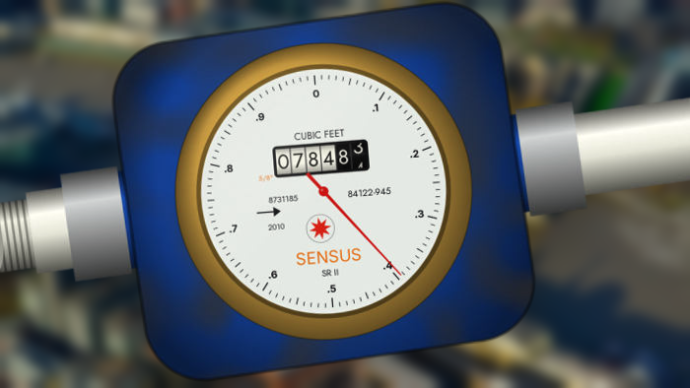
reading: {"value": 78483.39, "unit": "ft³"}
